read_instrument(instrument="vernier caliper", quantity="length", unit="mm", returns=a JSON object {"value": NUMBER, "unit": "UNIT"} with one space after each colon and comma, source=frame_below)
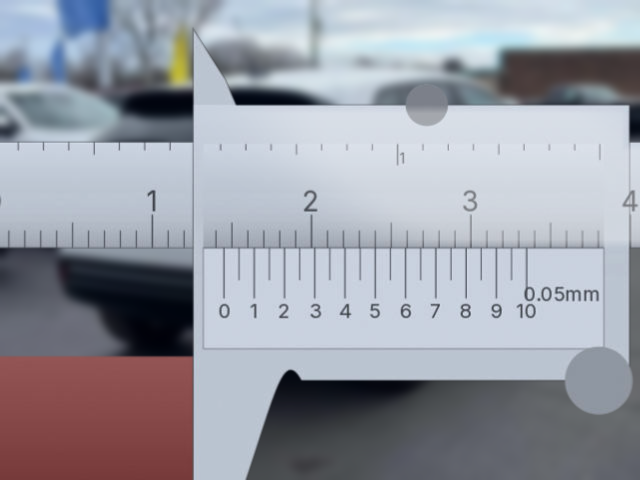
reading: {"value": 14.5, "unit": "mm"}
